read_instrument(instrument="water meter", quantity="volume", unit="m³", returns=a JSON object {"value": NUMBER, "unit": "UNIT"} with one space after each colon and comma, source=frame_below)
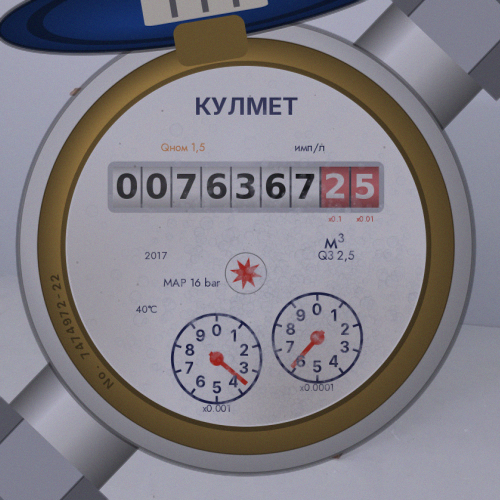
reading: {"value": 76367.2536, "unit": "m³"}
